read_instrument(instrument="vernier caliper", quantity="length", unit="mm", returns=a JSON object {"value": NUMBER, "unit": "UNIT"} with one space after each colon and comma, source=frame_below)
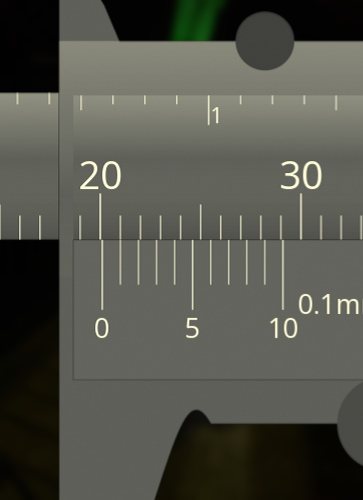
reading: {"value": 20.1, "unit": "mm"}
